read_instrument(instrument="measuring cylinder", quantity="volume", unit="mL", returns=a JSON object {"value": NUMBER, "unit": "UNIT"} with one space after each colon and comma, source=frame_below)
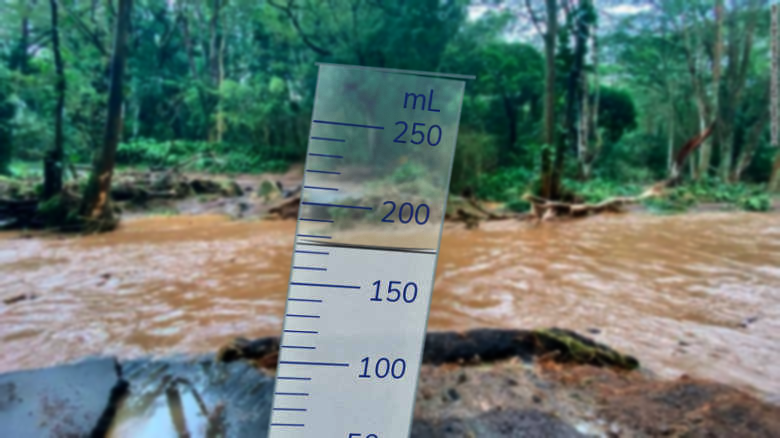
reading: {"value": 175, "unit": "mL"}
